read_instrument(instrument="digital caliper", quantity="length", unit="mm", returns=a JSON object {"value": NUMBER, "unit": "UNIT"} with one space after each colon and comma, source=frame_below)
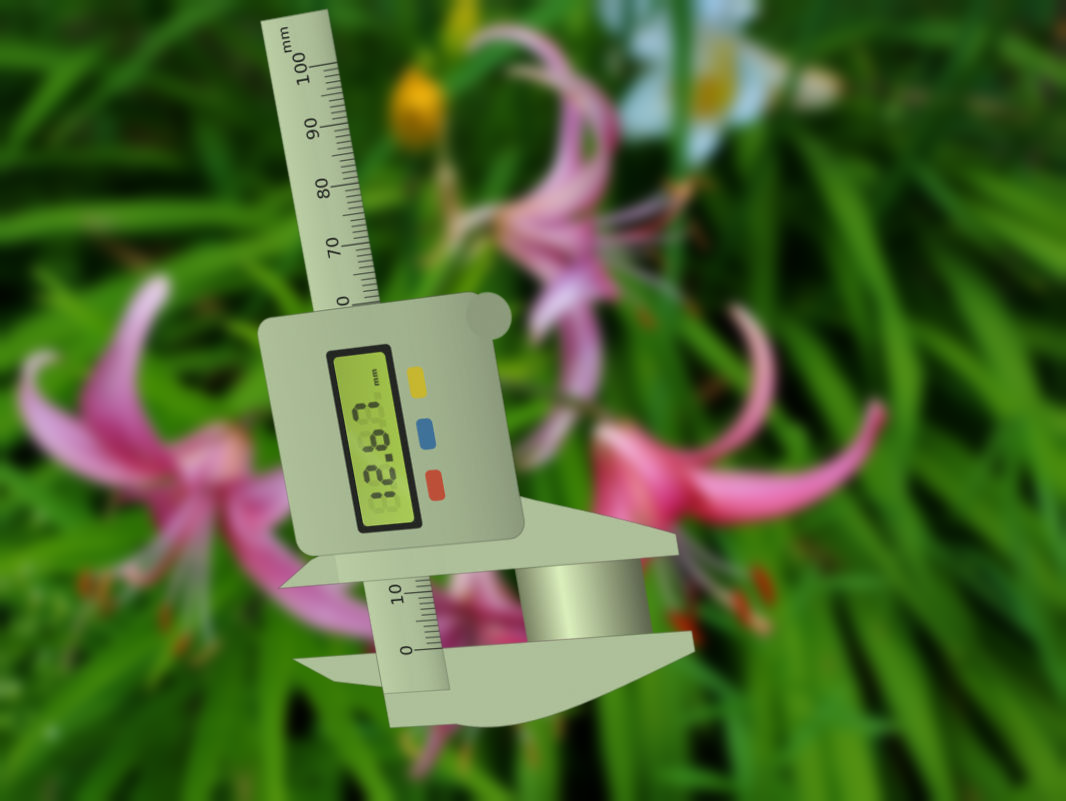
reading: {"value": 12.67, "unit": "mm"}
